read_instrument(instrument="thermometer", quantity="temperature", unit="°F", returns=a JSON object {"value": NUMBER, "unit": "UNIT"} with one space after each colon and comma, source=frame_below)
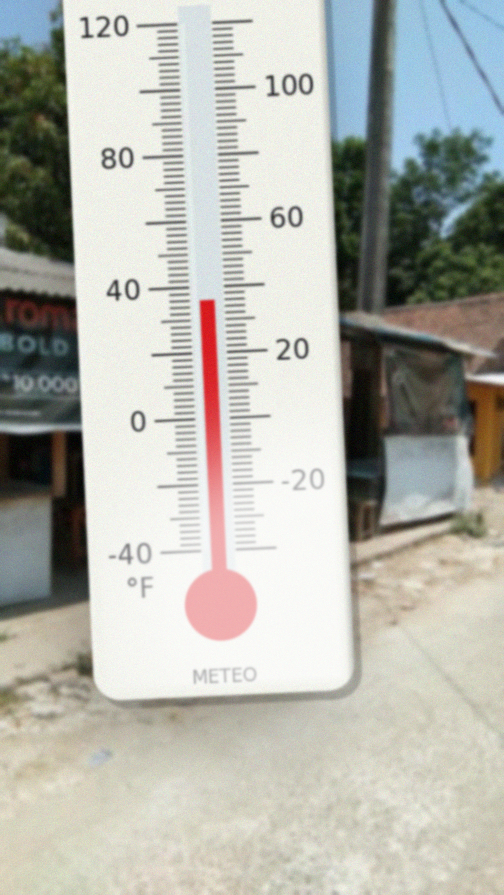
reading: {"value": 36, "unit": "°F"}
